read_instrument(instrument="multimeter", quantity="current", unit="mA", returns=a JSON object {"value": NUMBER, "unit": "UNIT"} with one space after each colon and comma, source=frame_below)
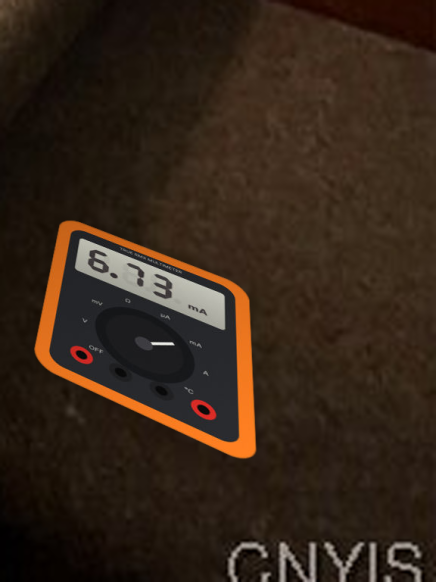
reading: {"value": 6.73, "unit": "mA"}
